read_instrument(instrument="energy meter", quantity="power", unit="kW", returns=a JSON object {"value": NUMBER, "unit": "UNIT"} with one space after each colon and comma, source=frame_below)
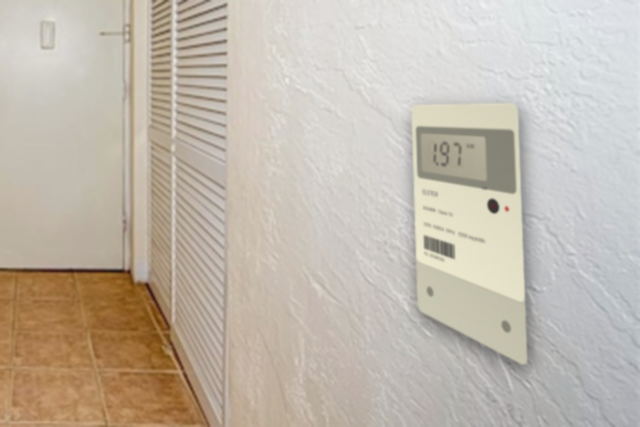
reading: {"value": 1.97, "unit": "kW"}
